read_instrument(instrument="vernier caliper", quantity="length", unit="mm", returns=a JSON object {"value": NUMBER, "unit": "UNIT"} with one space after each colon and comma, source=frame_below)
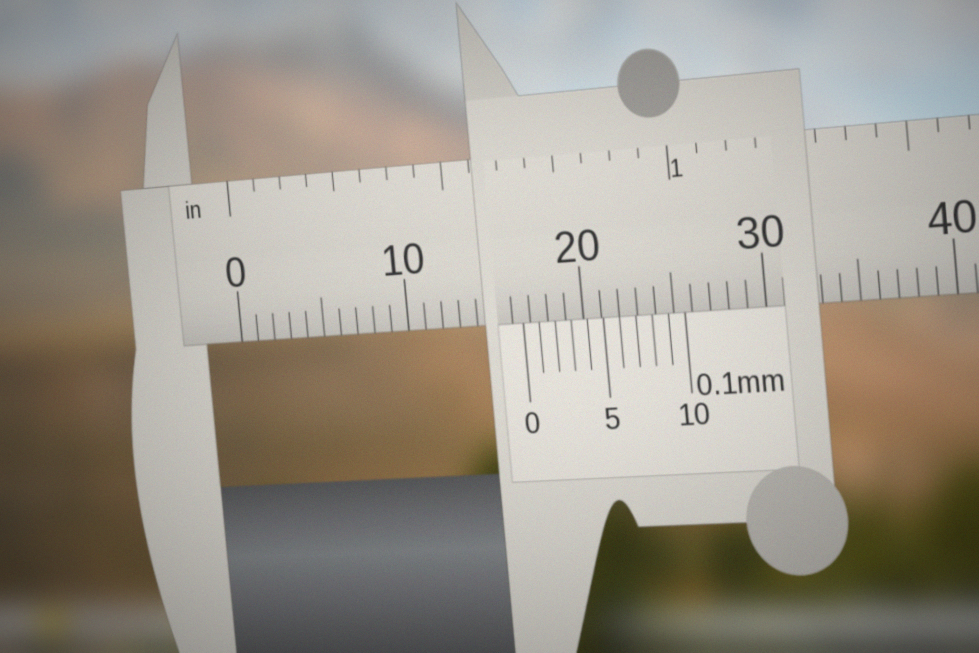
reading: {"value": 16.6, "unit": "mm"}
